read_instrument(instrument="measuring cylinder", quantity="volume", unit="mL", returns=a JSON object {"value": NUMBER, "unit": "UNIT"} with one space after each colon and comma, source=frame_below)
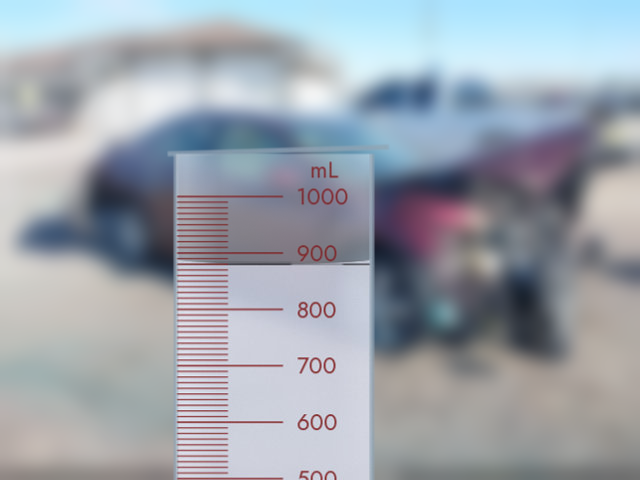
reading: {"value": 880, "unit": "mL"}
